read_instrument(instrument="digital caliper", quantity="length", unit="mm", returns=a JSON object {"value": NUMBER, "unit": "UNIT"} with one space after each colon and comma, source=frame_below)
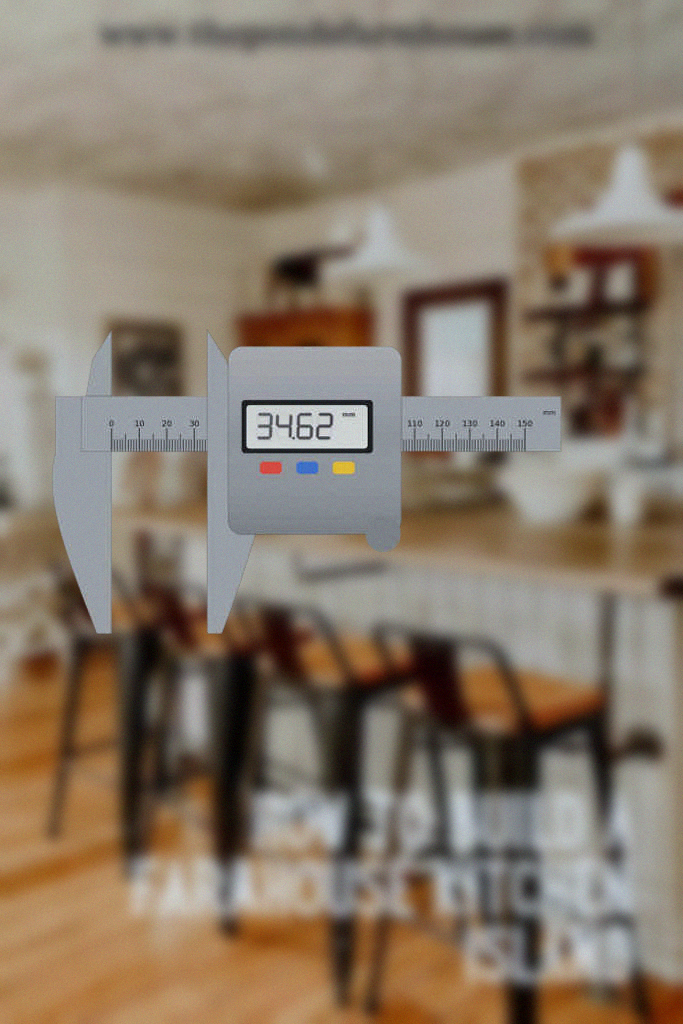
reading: {"value": 34.62, "unit": "mm"}
